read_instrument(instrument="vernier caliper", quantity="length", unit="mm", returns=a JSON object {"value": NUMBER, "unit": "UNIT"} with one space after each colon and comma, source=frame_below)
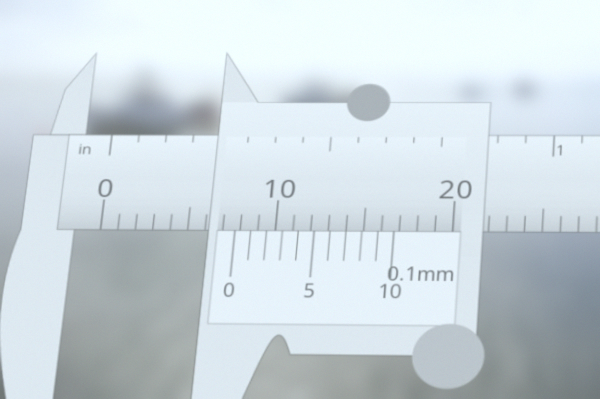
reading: {"value": 7.7, "unit": "mm"}
